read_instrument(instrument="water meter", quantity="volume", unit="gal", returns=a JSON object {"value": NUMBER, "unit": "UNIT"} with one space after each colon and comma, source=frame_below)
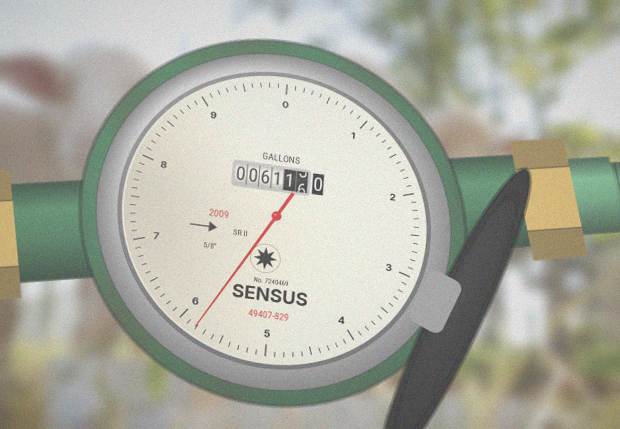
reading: {"value": 61155.8, "unit": "gal"}
